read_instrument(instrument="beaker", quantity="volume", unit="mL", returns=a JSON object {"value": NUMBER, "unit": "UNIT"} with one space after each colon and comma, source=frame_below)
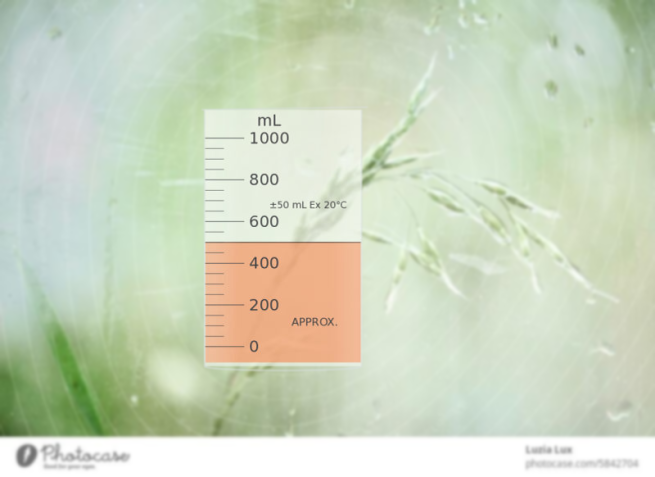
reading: {"value": 500, "unit": "mL"}
